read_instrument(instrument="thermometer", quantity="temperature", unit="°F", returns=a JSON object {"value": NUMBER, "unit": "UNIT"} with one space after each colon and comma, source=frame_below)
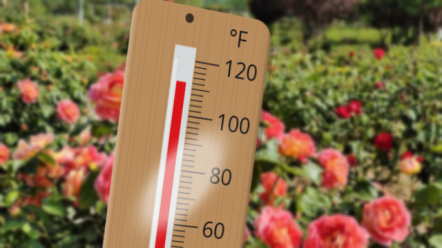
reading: {"value": 112, "unit": "°F"}
